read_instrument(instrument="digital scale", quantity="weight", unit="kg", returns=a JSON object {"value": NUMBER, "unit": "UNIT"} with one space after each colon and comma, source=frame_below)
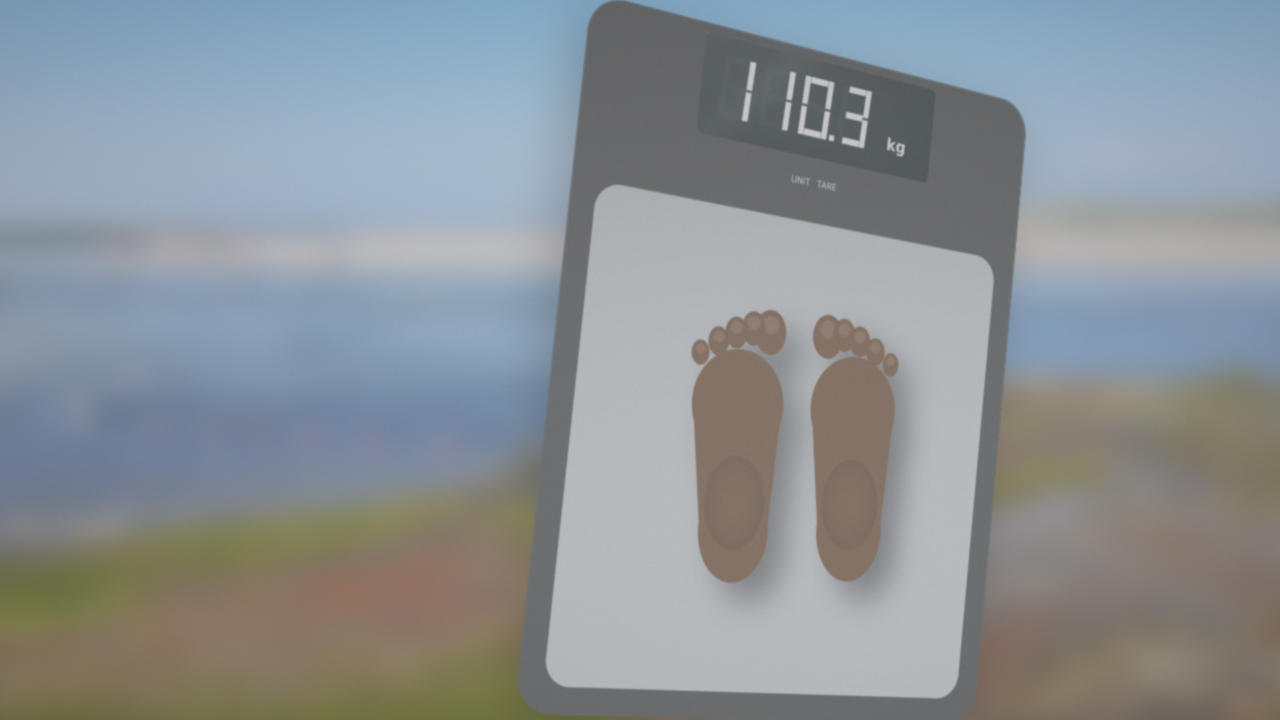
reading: {"value": 110.3, "unit": "kg"}
